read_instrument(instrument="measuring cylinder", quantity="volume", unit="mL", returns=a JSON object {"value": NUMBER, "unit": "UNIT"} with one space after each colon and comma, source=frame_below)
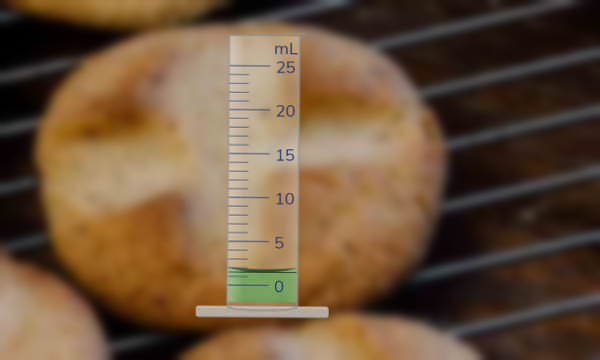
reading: {"value": 1.5, "unit": "mL"}
